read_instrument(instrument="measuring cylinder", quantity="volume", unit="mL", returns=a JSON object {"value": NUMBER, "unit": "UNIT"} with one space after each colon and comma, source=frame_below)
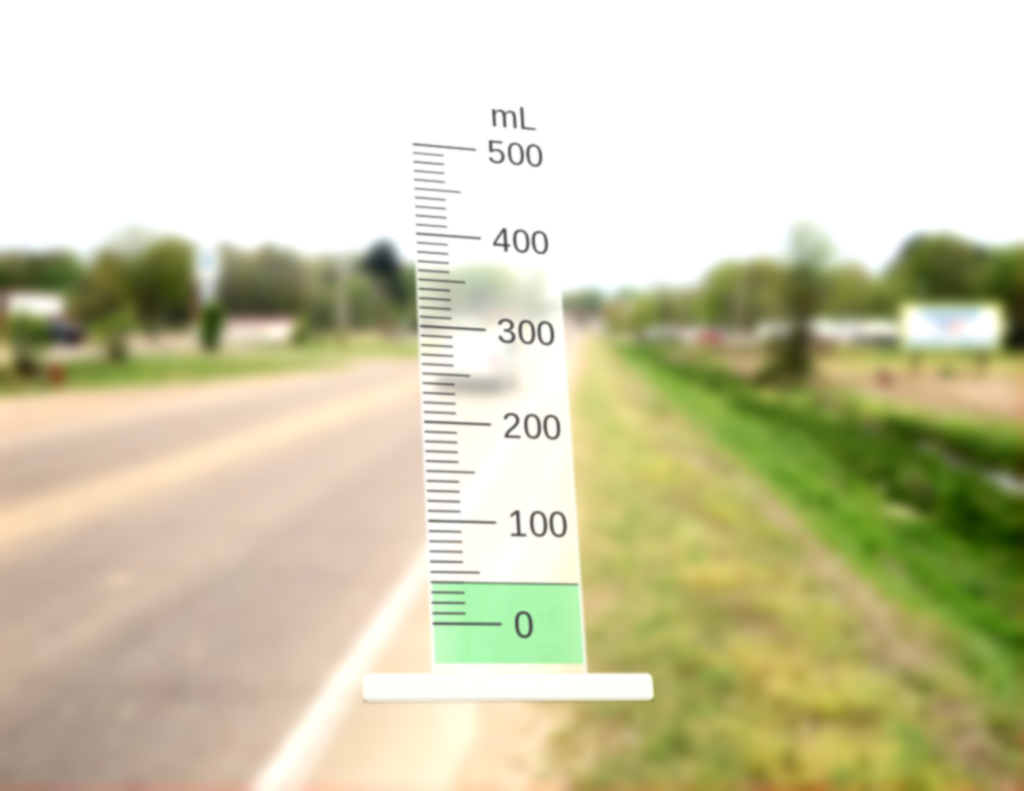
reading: {"value": 40, "unit": "mL"}
